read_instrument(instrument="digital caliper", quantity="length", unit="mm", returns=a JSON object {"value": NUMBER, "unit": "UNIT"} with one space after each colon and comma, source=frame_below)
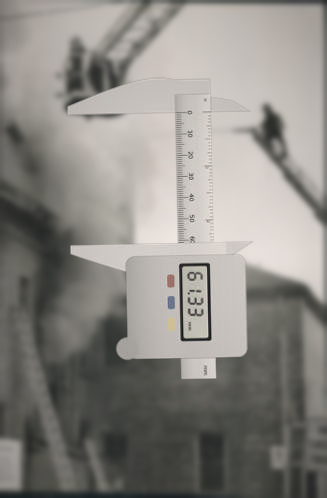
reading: {"value": 61.33, "unit": "mm"}
